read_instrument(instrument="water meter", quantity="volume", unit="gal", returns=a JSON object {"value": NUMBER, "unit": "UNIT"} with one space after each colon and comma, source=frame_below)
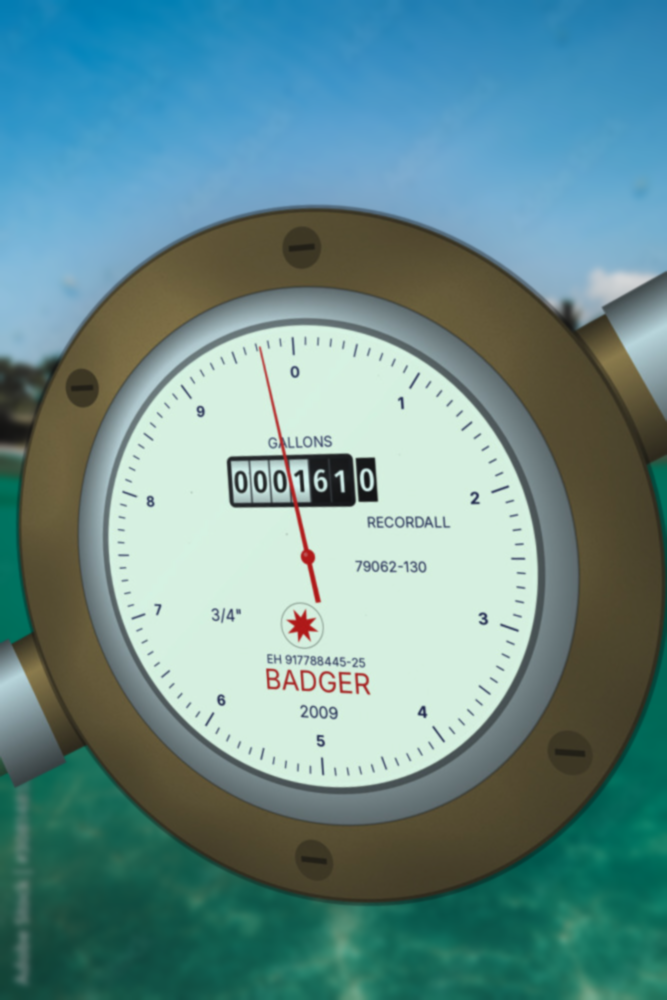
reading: {"value": 1609.7, "unit": "gal"}
